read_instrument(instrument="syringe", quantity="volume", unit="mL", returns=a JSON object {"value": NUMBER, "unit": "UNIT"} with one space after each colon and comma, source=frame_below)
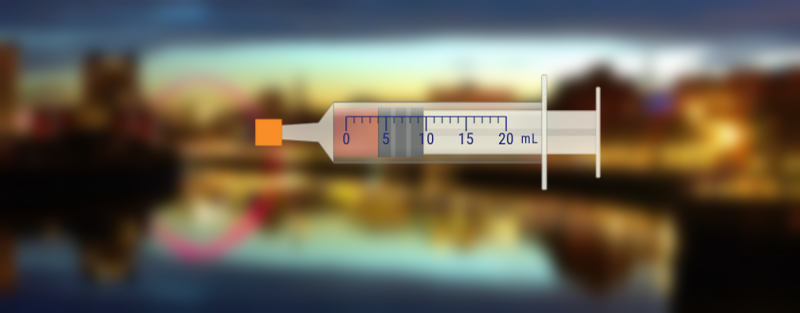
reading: {"value": 4, "unit": "mL"}
